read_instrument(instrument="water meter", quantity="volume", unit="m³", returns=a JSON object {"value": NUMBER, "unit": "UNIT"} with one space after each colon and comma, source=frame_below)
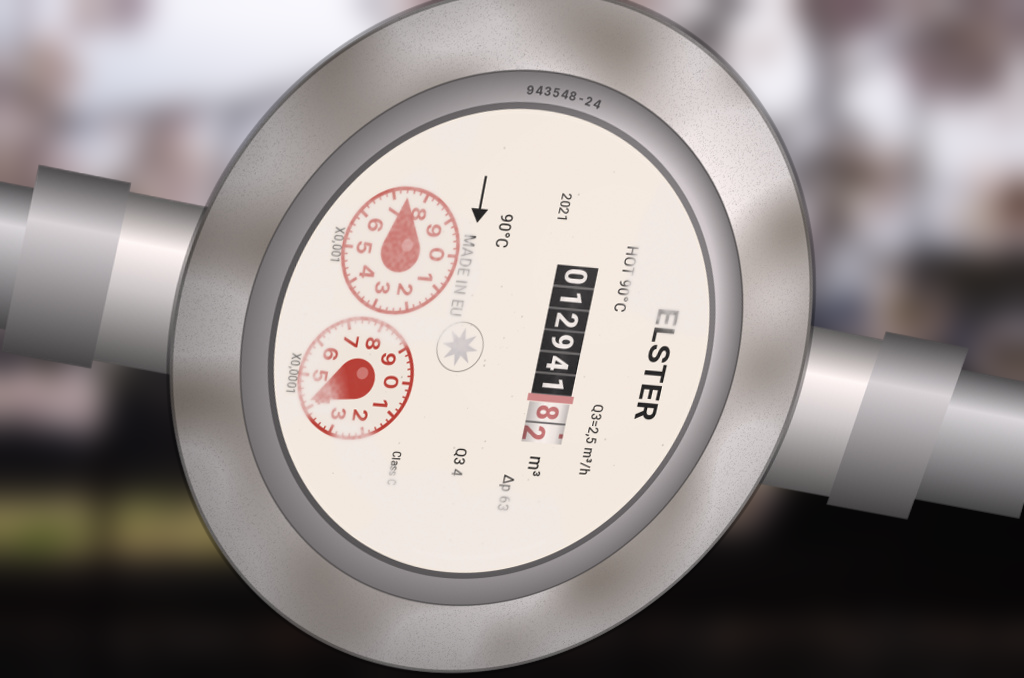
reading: {"value": 12941.8174, "unit": "m³"}
